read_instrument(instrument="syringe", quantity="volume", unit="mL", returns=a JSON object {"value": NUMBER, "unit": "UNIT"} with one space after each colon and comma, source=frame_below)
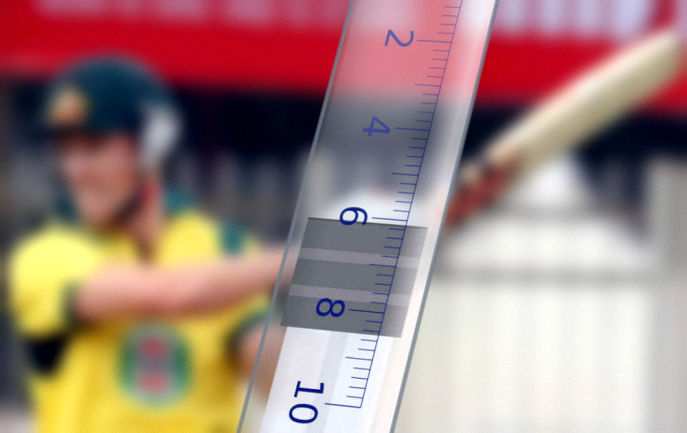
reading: {"value": 6.1, "unit": "mL"}
